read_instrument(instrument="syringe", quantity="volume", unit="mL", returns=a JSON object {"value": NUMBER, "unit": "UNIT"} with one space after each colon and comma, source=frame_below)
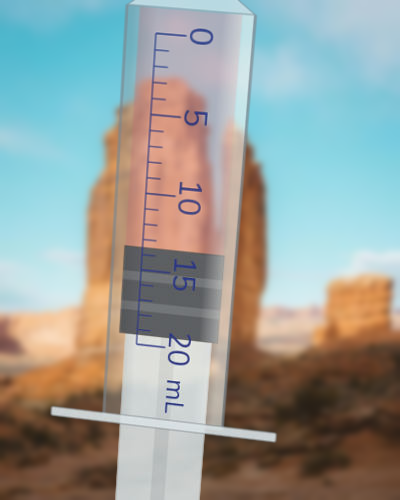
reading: {"value": 13.5, "unit": "mL"}
